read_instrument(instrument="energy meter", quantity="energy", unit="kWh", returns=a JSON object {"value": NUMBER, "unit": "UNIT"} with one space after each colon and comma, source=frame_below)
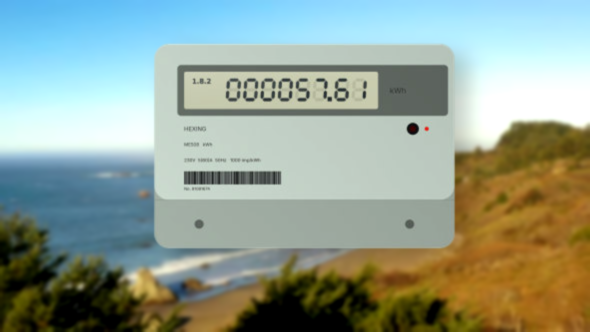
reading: {"value": 57.61, "unit": "kWh"}
